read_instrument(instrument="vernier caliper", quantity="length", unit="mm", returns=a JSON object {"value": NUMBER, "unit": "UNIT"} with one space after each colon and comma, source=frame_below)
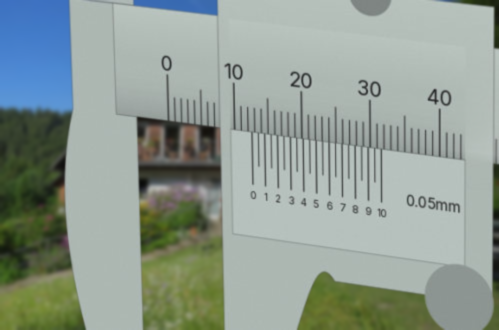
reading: {"value": 12.6, "unit": "mm"}
